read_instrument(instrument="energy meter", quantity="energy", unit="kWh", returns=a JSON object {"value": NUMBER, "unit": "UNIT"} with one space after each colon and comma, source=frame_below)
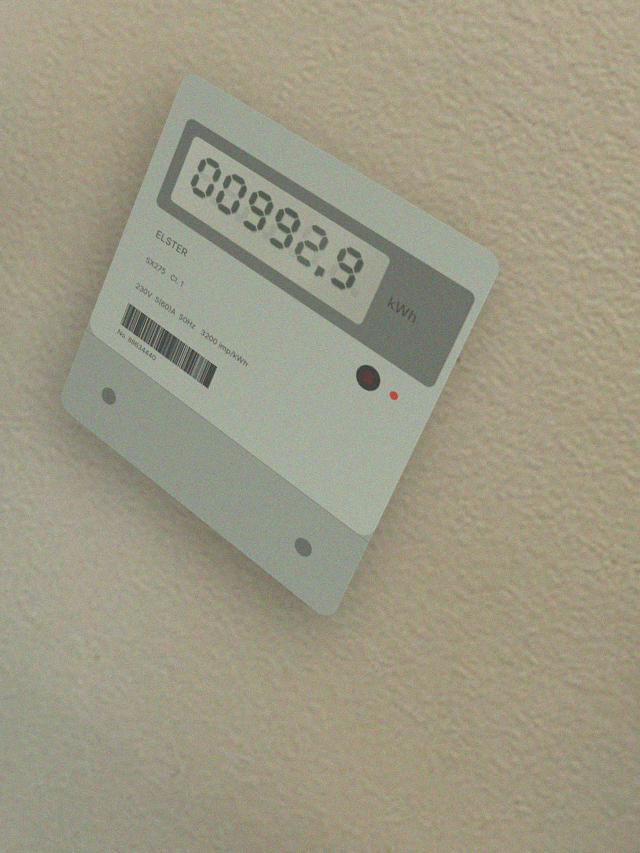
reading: {"value": 992.9, "unit": "kWh"}
